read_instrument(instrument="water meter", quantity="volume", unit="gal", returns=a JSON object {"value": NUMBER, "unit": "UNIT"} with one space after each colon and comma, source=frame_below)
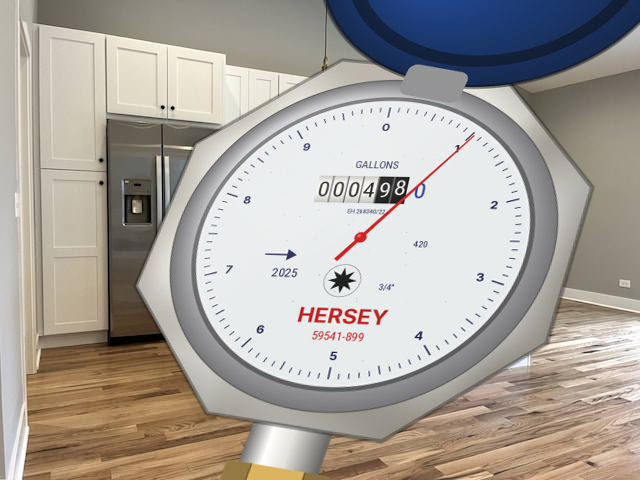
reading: {"value": 4981.0, "unit": "gal"}
